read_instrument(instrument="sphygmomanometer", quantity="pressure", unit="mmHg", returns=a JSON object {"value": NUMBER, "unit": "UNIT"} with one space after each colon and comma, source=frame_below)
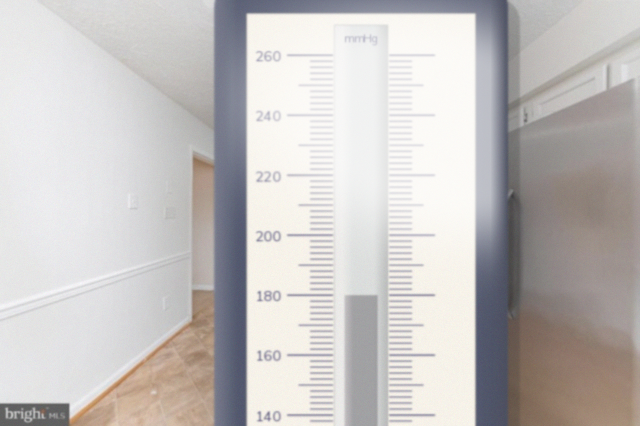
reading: {"value": 180, "unit": "mmHg"}
